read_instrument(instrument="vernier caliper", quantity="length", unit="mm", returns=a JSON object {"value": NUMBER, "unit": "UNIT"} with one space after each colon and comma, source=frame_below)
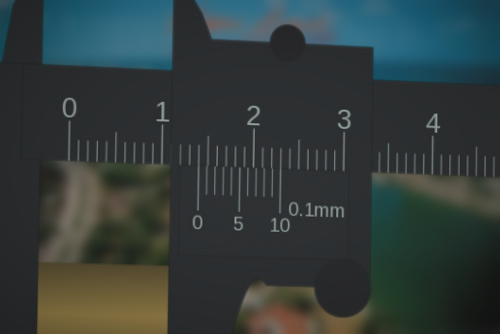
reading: {"value": 14.0, "unit": "mm"}
